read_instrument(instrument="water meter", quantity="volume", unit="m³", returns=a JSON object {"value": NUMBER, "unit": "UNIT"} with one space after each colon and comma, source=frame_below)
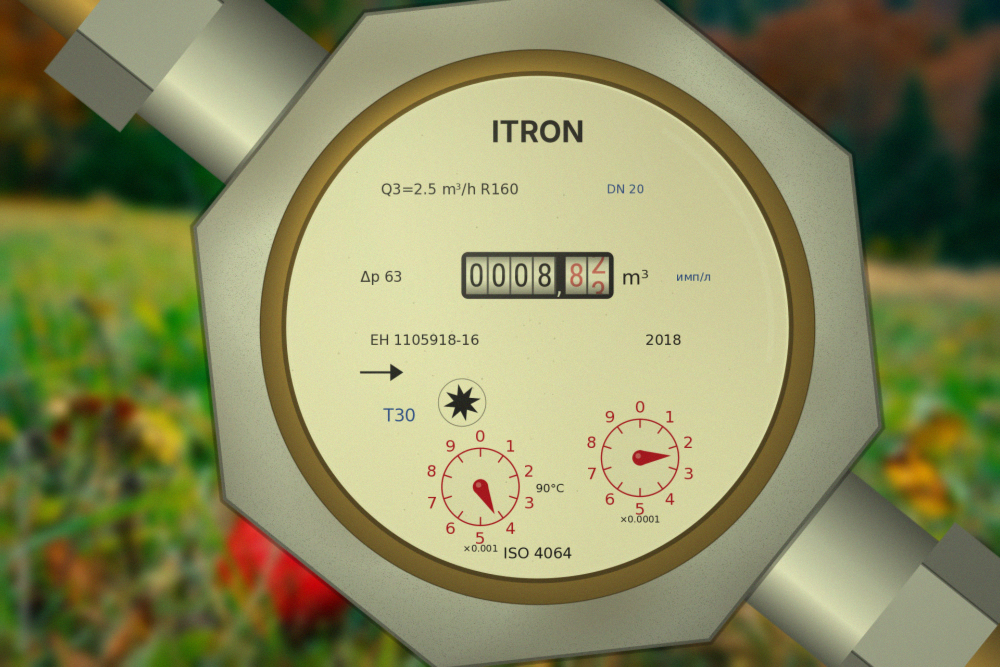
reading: {"value": 8.8242, "unit": "m³"}
